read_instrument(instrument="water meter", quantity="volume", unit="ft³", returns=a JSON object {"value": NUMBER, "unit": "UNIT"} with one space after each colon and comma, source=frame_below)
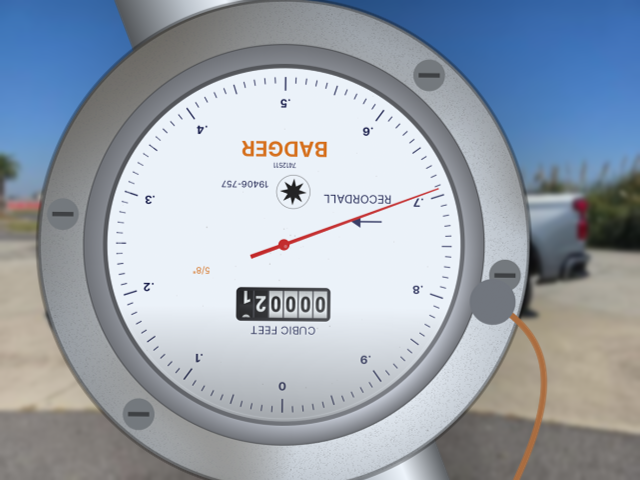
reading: {"value": 20.69, "unit": "ft³"}
